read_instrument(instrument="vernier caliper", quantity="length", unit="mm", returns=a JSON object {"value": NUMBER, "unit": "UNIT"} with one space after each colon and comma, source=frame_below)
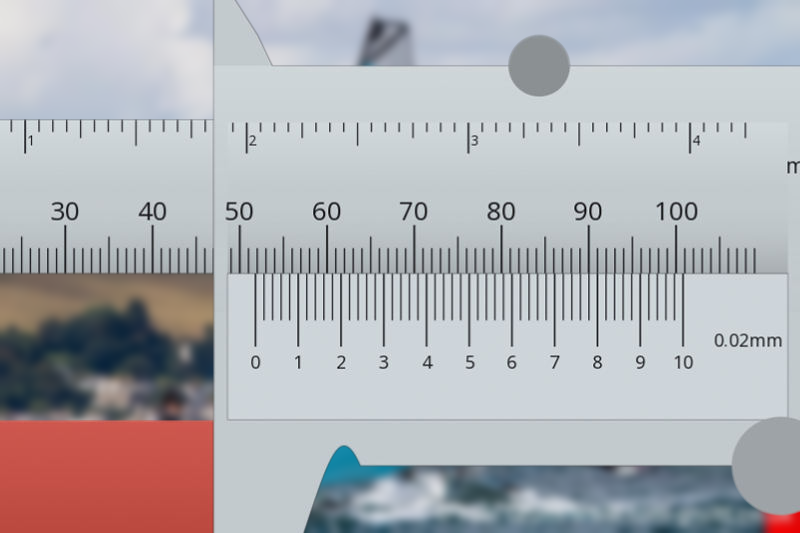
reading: {"value": 51.8, "unit": "mm"}
